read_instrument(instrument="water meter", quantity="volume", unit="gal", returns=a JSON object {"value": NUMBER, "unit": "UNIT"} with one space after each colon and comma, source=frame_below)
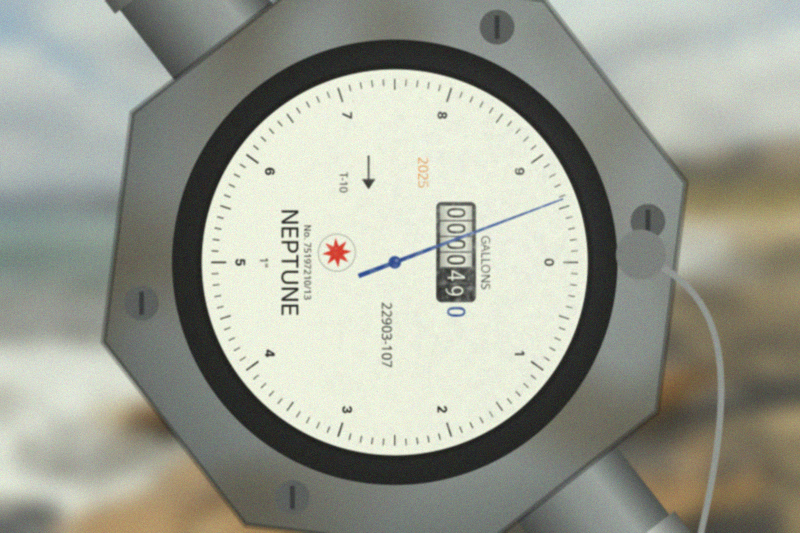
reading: {"value": 489.4, "unit": "gal"}
